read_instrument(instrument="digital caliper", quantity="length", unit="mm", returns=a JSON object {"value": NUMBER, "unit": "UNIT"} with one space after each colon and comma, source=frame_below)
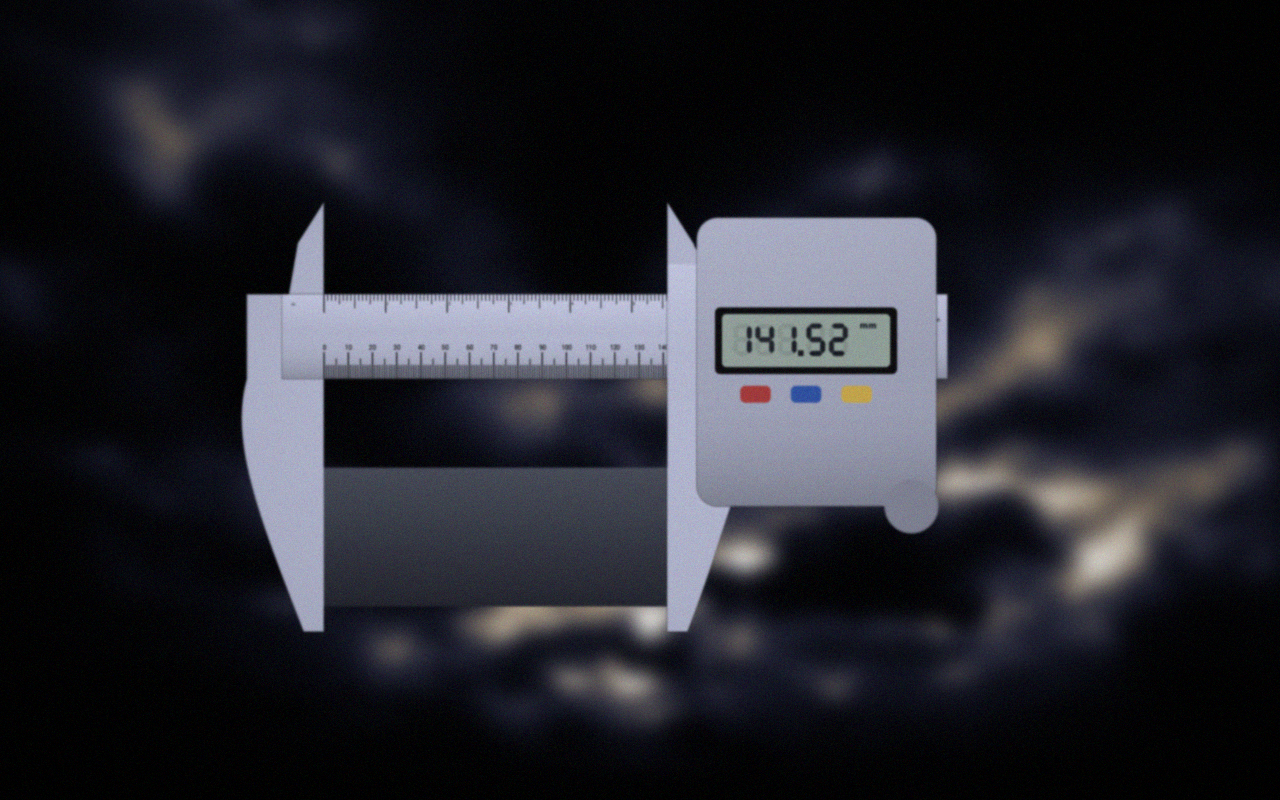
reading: {"value": 141.52, "unit": "mm"}
